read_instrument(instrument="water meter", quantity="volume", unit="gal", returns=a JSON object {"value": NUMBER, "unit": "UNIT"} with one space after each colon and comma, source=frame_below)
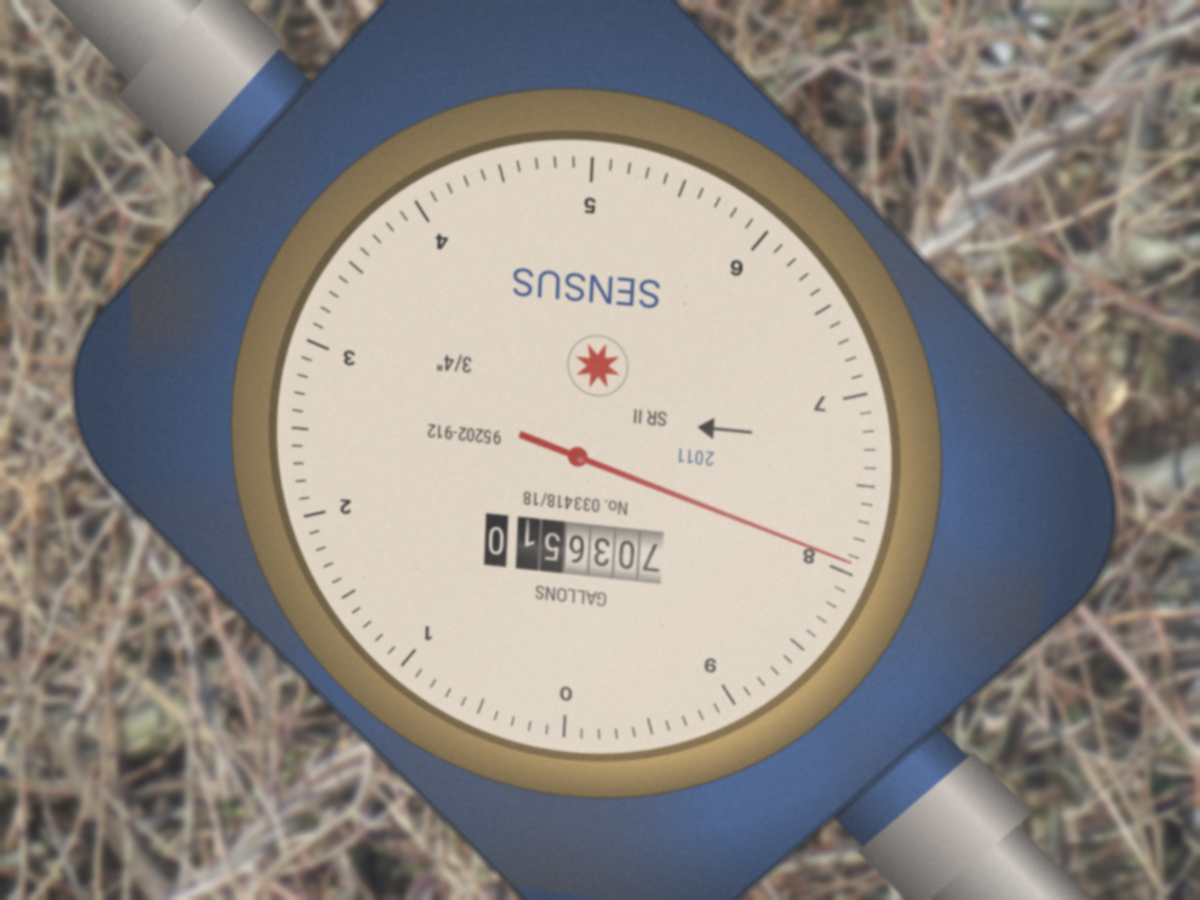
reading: {"value": 7036507.9, "unit": "gal"}
